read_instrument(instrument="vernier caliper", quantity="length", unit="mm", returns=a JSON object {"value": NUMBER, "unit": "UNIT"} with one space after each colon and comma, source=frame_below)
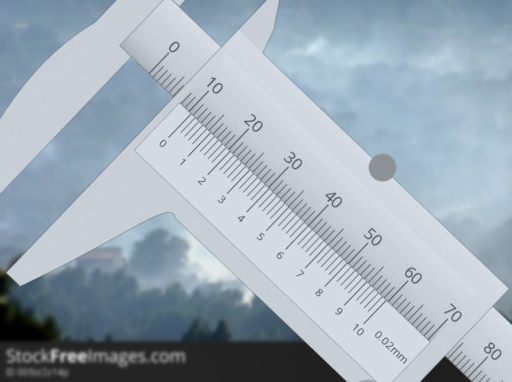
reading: {"value": 10.6, "unit": "mm"}
